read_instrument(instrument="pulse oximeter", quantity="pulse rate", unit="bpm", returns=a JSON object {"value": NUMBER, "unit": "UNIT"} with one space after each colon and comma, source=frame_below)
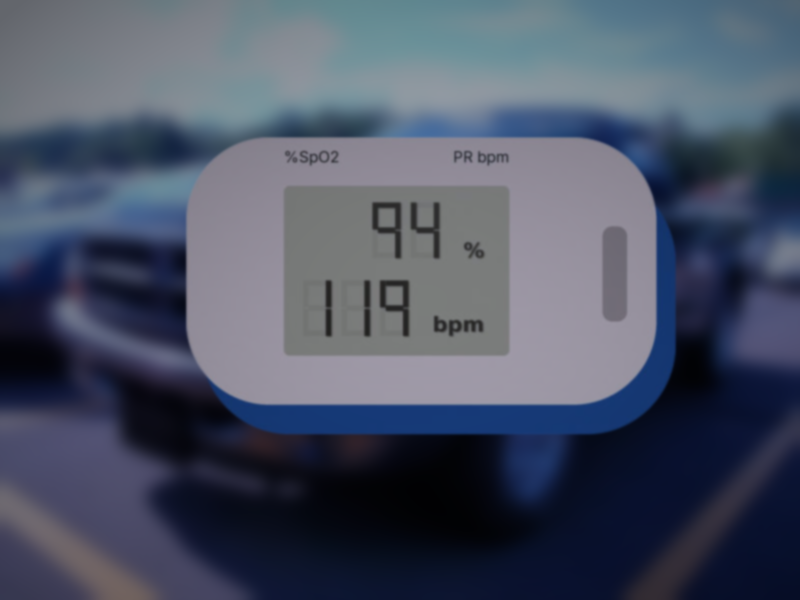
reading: {"value": 119, "unit": "bpm"}
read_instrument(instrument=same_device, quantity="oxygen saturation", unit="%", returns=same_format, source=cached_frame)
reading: {"value": 94, "unit": "%"}
